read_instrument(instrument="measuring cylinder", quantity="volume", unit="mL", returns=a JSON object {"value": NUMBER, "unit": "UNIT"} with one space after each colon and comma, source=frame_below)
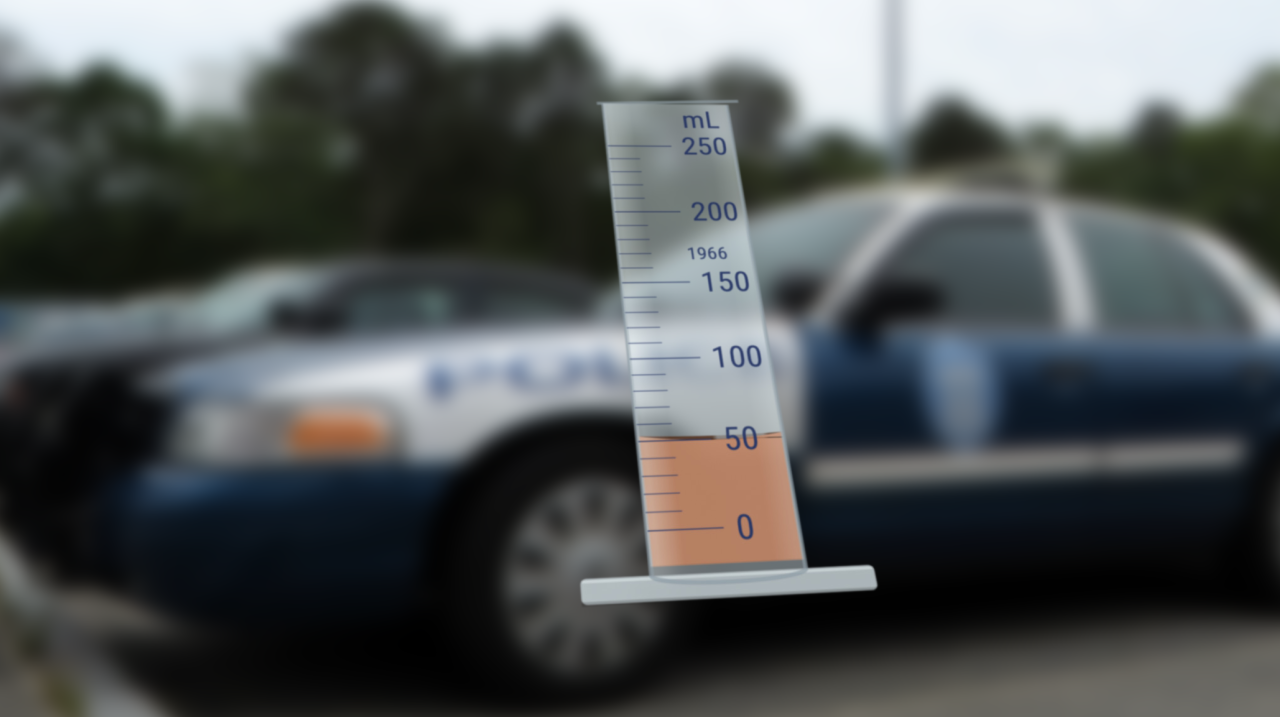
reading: {"value": 50, "unit": "mL"}
